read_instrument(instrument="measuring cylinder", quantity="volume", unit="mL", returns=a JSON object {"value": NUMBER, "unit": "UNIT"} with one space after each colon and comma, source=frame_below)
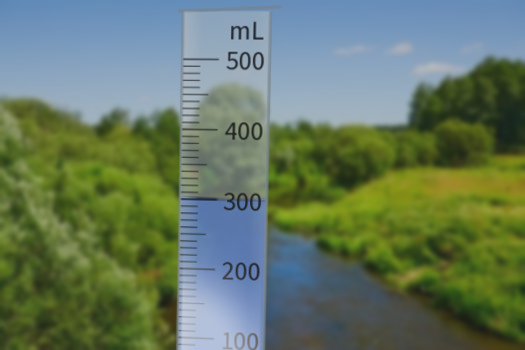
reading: {"value": 300, "unit": "mL"}
